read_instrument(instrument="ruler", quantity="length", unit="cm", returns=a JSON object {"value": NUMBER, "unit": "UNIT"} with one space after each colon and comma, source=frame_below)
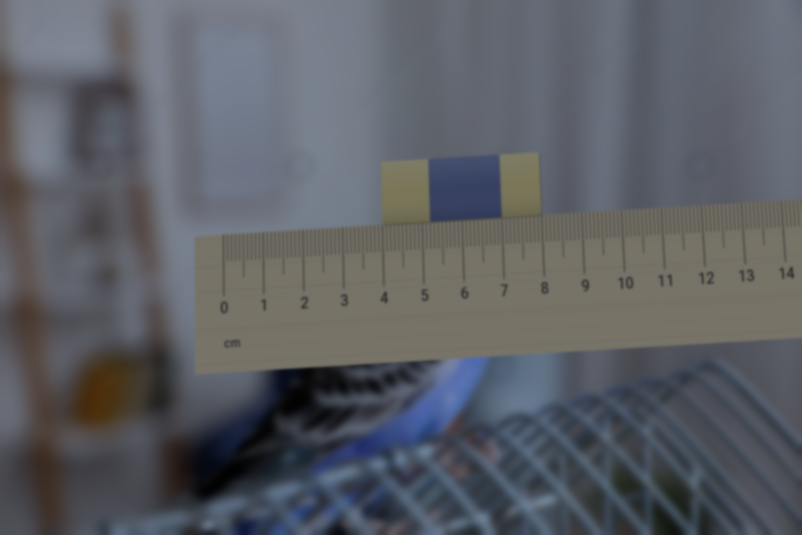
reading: {"value": 4, "unit": "cm"}
